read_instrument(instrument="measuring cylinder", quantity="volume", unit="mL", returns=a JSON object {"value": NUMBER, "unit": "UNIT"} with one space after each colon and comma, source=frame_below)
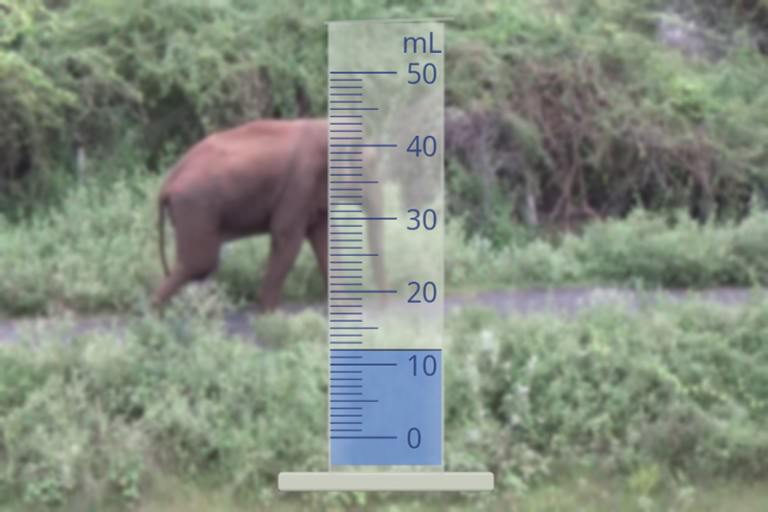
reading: {"value": 12, "unit": "mL"}
